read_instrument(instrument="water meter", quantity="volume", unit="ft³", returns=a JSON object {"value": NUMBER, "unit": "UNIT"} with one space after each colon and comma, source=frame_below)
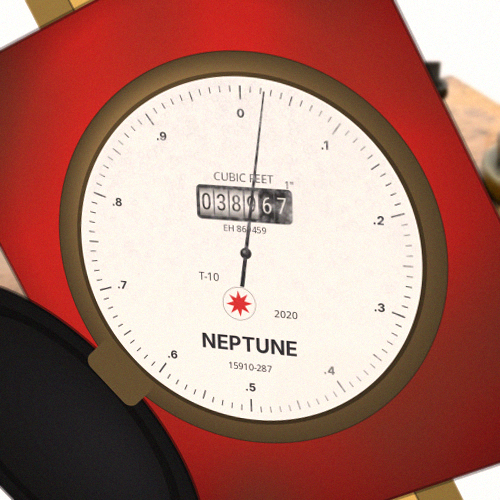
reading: {"value": 38967.02, "unit": "ft³"}
